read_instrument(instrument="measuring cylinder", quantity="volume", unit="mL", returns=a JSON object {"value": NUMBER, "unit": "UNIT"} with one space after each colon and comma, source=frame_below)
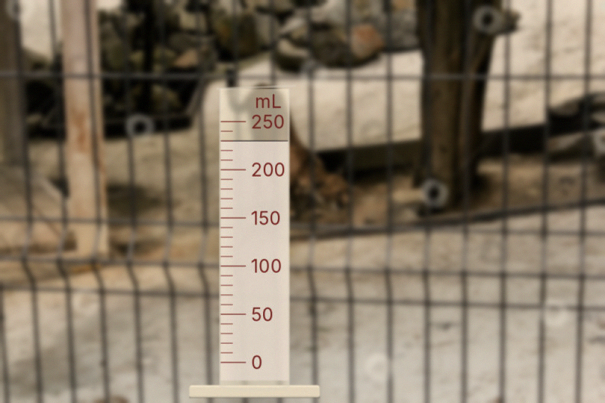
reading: {"value": 230, "unit": "mL"}
